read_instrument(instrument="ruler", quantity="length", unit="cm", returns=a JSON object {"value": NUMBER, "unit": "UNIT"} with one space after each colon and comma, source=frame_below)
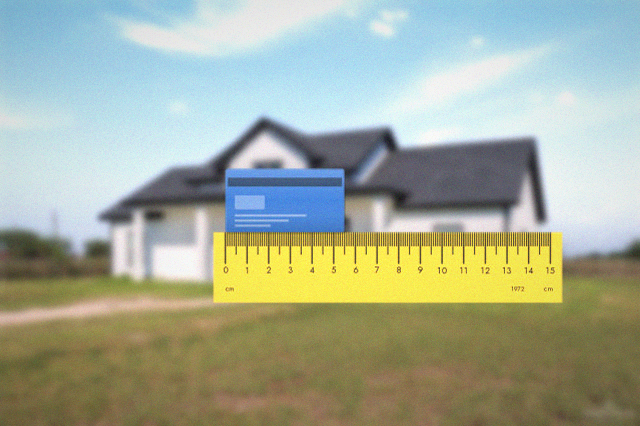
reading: {"value": 5.5, "unit": "cm"}
